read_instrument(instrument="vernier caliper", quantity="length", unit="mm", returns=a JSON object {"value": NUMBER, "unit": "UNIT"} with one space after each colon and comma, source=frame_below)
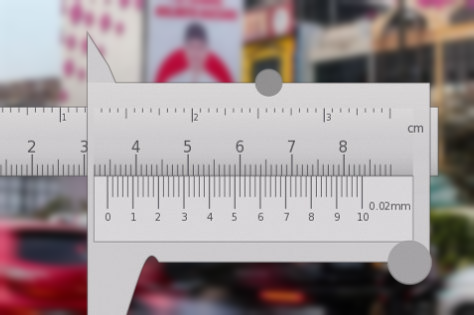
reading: {"value": 34.5, "unit": "mm"}
